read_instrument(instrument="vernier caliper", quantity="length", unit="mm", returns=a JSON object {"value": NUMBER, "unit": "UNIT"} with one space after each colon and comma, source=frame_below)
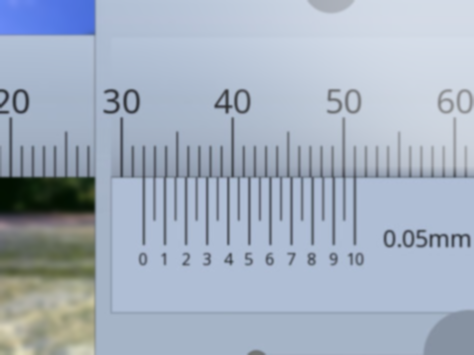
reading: {"value": 32.0, "unit": "mm"}
